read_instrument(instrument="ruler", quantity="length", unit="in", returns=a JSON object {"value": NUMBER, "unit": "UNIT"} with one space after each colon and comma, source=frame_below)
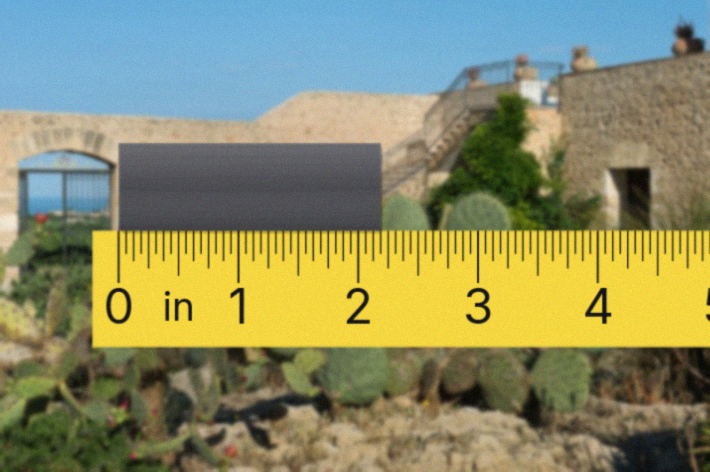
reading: {"value": 2.1875, "unit": "in"}
